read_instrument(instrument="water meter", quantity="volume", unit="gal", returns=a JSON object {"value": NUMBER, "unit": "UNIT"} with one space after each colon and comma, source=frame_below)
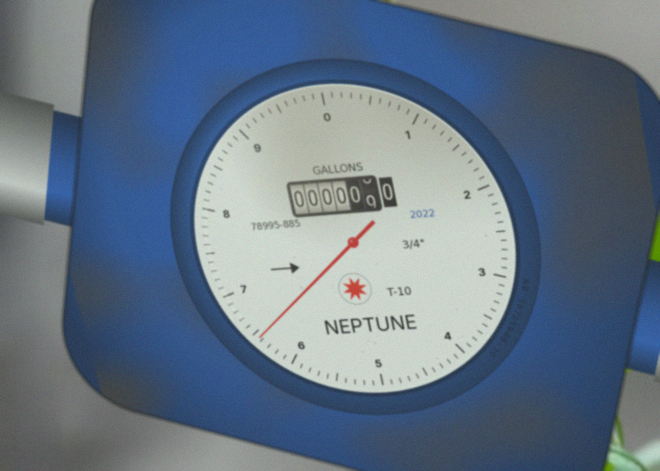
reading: {"value": 86.4, "unit": "gal"}
